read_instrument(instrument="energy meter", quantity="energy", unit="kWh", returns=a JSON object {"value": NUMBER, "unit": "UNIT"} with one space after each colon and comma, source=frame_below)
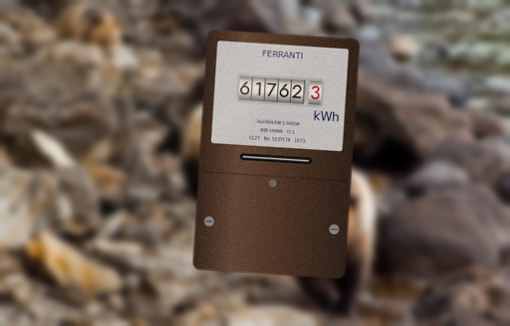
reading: {"value": 61762.3, "unit": "kWh"}
